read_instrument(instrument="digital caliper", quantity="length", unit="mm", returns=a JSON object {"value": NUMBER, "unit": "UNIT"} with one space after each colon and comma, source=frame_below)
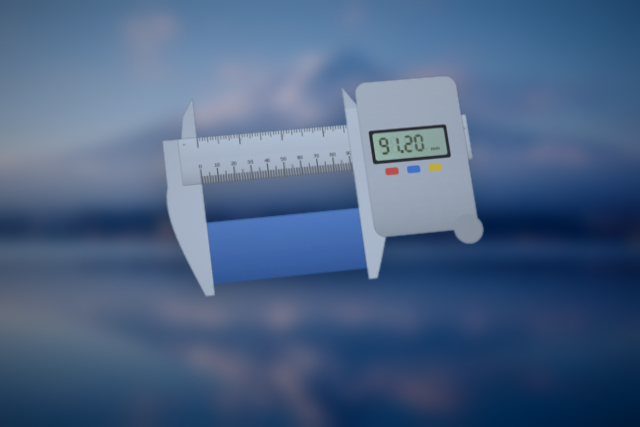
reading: {"value": 91.20, "unit": "mm"}
